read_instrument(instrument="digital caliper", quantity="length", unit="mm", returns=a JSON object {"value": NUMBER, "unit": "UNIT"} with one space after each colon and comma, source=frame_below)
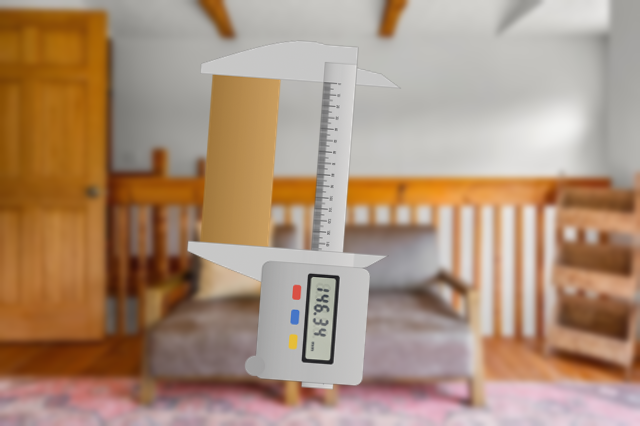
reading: {"value": 146.34, "unit": "mm"}
